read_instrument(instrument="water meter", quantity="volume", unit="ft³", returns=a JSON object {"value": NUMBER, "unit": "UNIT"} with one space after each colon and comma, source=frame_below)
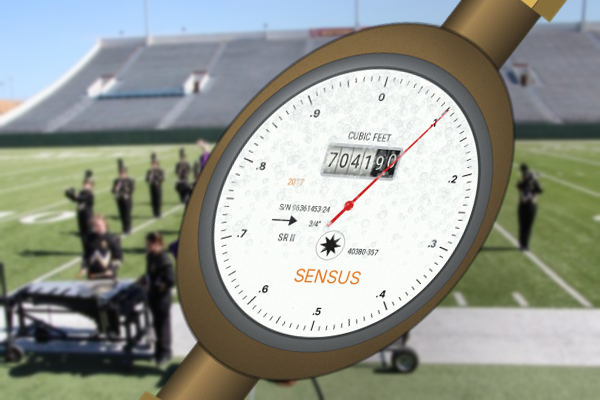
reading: {"value": 704190.10, "unit": "ft³"}
